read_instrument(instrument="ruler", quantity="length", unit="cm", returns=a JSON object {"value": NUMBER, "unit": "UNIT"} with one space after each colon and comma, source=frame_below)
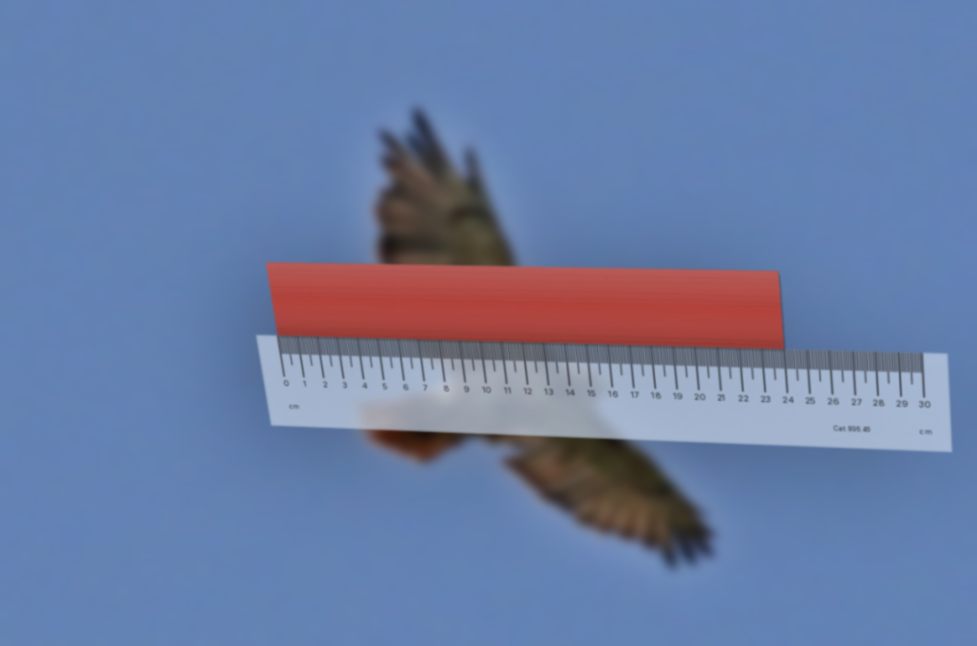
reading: {"value": 24, "unit": "cm"}
